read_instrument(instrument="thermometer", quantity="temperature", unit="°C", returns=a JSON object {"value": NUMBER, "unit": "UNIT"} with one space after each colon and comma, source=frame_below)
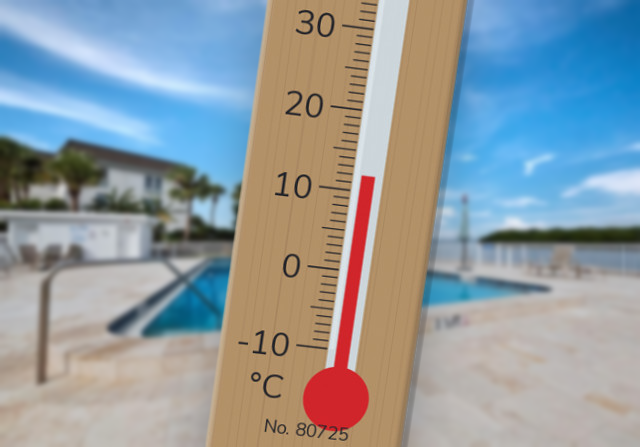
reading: {"value": 12, "unit": "°C"}
